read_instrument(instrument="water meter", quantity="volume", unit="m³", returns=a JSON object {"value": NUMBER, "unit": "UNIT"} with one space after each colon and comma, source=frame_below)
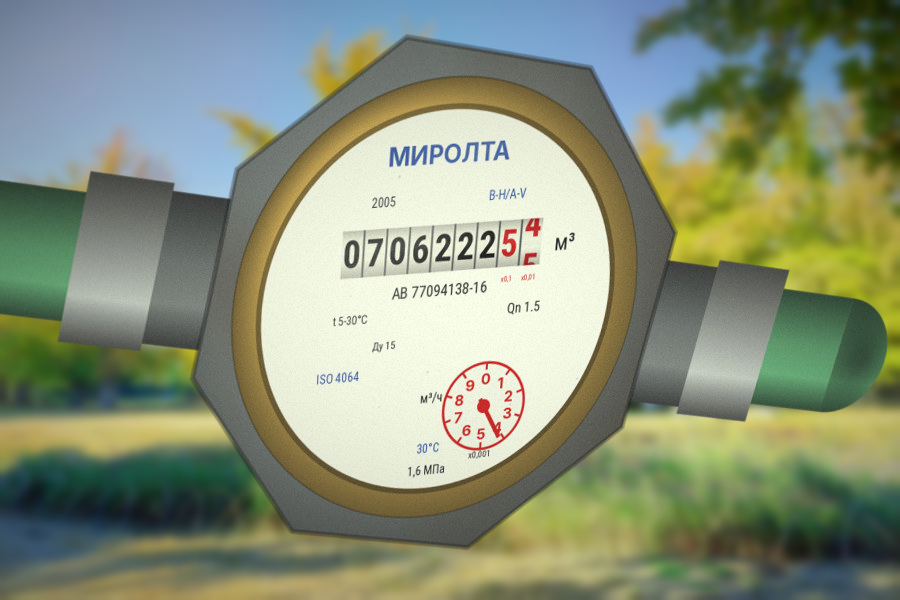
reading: {"value": 706222.544, "unit": "m³"}
